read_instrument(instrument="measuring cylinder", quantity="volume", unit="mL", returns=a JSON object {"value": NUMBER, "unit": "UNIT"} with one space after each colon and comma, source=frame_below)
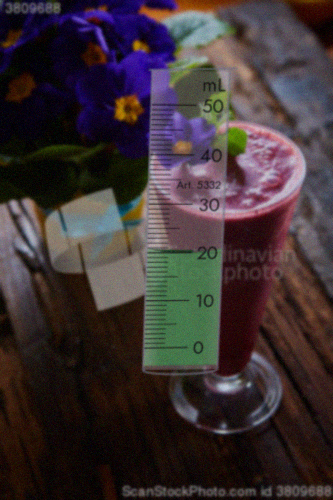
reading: {"value": 20, "unit": "mL"}
